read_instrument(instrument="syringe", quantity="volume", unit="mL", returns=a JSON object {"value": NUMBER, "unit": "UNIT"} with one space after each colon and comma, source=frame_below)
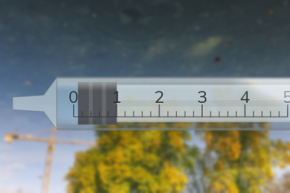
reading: {"value": 0.1, "unit": "mL"}
